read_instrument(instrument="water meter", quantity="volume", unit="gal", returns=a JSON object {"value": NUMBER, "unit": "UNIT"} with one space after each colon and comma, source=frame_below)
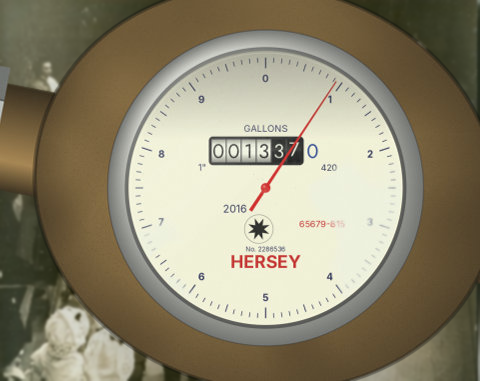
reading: {"value": 13370.9, "unit": "gal"}
